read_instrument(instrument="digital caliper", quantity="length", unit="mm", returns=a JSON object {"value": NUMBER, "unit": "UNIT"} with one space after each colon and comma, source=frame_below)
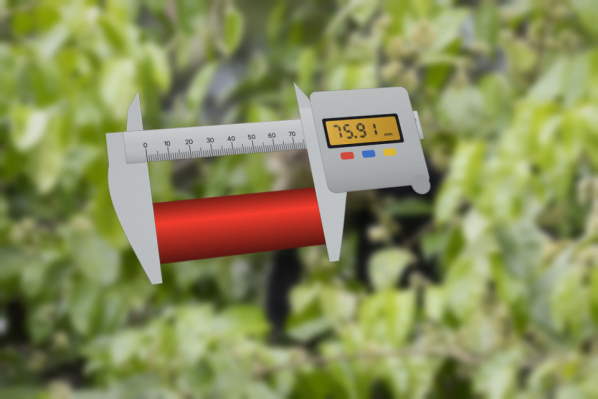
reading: {"value": 75.91, "unit": "mm"}
